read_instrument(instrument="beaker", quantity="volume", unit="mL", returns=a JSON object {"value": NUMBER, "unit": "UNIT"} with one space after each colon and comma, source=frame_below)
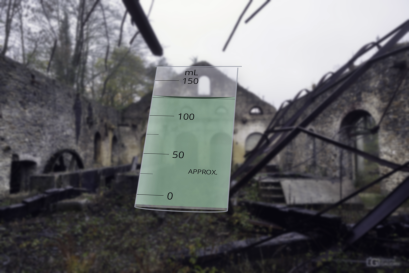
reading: {"value": 125, "unit": "mL"}
